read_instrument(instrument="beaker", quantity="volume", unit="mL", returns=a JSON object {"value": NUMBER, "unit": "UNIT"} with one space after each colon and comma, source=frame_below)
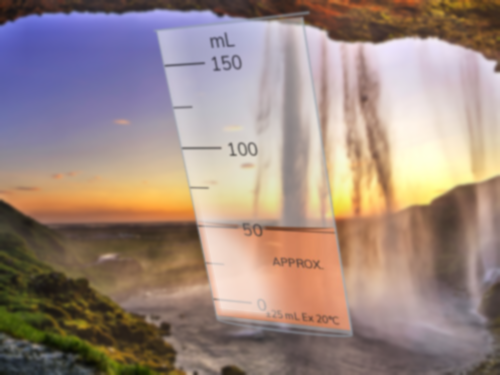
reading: {"value": 50, "unit": "mL"}
